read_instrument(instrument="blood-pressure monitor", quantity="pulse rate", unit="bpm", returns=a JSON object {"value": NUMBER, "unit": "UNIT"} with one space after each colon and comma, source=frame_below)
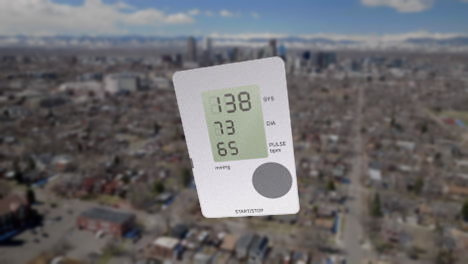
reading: {"value": 65, "unit": "bpm"}
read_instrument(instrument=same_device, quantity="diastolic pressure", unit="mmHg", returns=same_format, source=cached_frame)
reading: {"value": 73, "unit": "mmHg"}
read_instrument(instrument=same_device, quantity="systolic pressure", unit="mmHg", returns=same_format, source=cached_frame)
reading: {"value": 138, "unit": "mmHg"}
